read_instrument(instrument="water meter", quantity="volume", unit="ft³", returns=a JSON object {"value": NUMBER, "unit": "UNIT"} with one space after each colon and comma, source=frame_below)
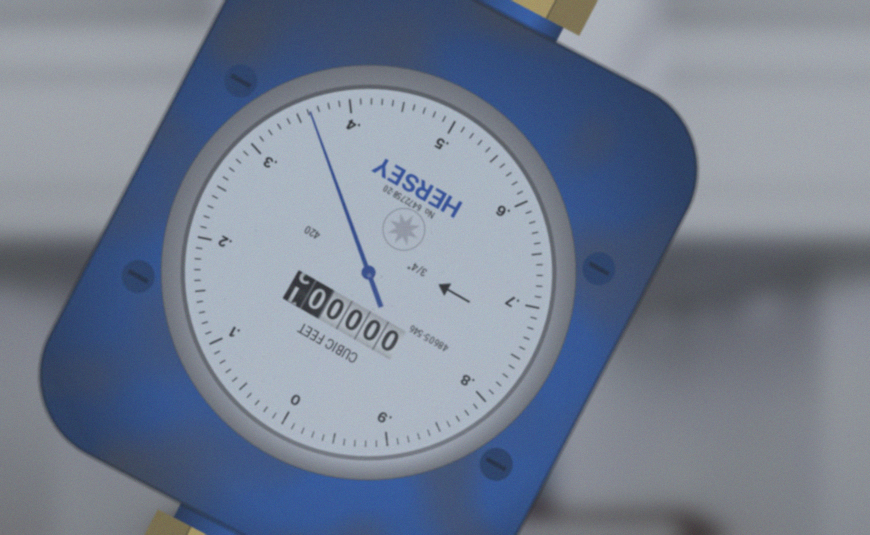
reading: {"value": 1.36, "unit": "ft³"}
